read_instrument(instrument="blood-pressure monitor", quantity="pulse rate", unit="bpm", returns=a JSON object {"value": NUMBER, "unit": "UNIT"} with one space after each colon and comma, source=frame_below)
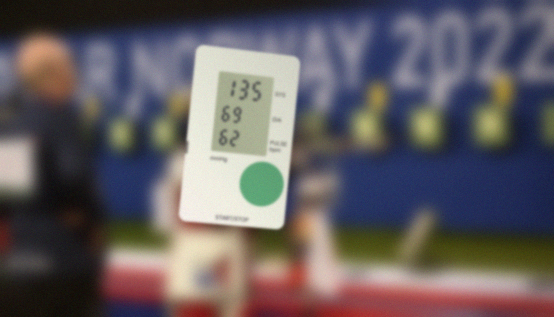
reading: {"value": 62, "unit": "bpm"}
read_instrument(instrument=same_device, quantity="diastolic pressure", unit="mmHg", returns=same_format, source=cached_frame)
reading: {"value": 69, "unit": "mmHg"}
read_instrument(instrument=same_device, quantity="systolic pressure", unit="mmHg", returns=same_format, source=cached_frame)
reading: {"value": 135, "unit": "mmHg"}
